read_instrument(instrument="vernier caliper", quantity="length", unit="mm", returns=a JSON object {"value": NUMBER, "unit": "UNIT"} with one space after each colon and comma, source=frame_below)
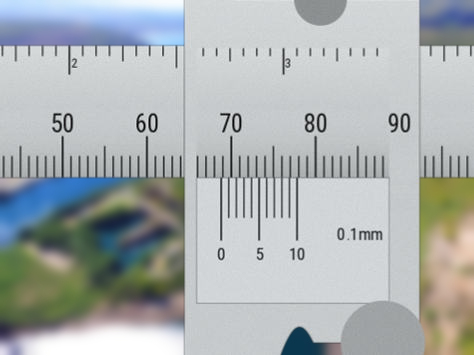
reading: {"value": 68.8, "unit": "mm"}
